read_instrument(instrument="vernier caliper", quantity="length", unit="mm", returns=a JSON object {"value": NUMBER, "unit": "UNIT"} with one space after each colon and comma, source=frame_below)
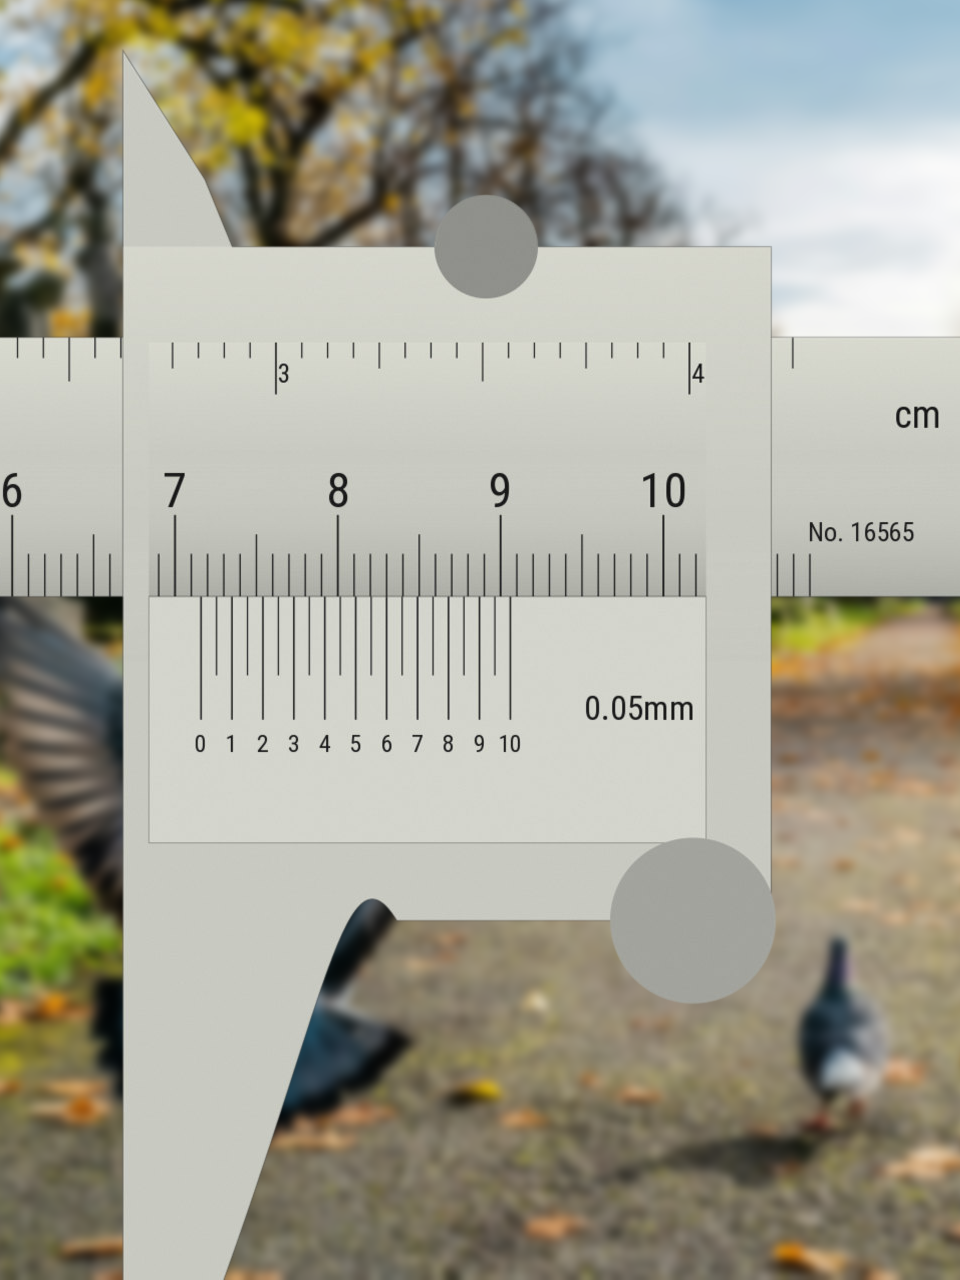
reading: {"value": 71.6, "unit": "mm"}
